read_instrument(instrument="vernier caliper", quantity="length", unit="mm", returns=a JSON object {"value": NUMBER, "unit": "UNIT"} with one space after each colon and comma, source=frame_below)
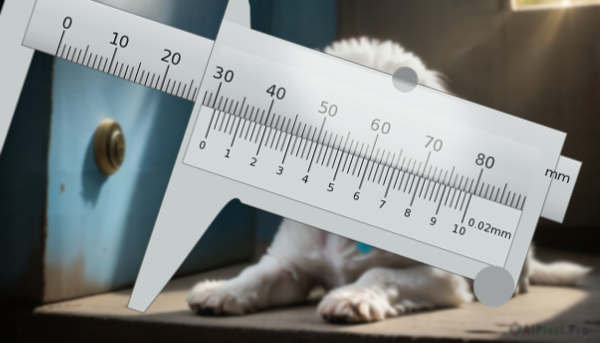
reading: {"value": 30.5, "unit": "mm"}
